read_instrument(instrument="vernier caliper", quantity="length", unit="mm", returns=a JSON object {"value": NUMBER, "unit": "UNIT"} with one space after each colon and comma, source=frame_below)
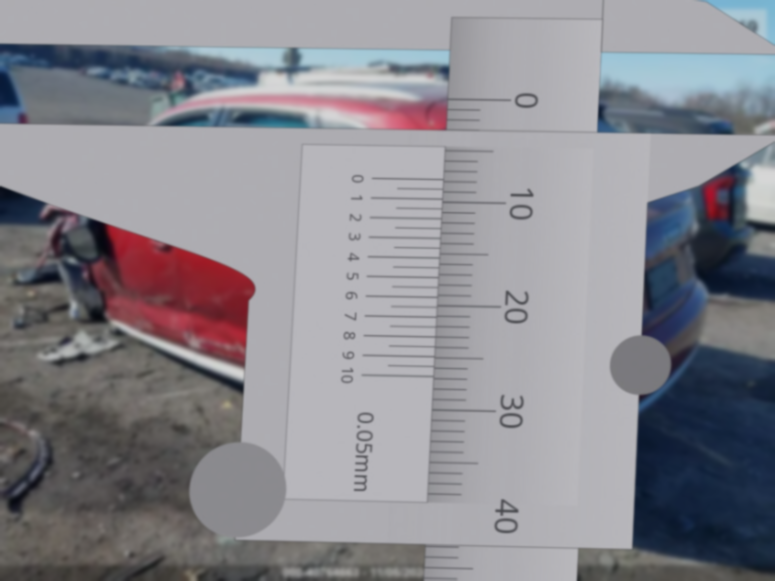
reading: {"value": 7.8, "unit": "mm"}
